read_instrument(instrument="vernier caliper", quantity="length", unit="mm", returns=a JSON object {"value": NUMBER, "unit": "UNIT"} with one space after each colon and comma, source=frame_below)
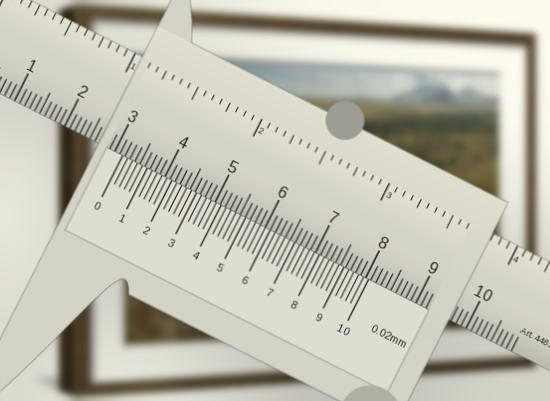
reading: {"value": 31.6, "unit": "mm"}
